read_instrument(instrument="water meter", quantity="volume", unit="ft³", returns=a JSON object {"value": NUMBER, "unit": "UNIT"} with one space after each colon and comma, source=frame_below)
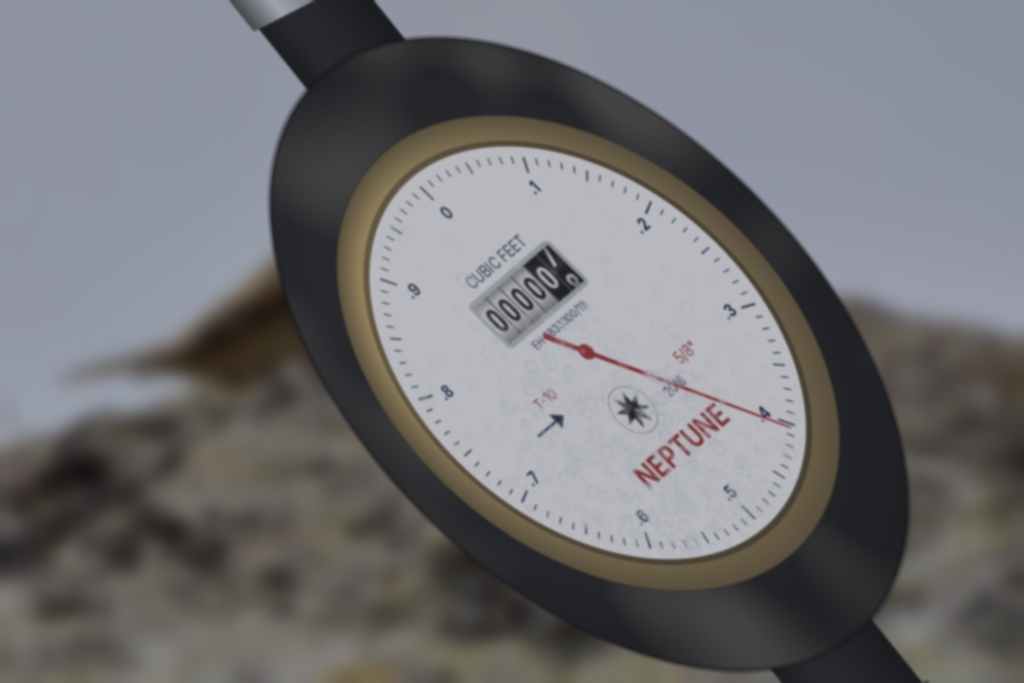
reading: {"value": 7.40, "unit": "ft³"}
